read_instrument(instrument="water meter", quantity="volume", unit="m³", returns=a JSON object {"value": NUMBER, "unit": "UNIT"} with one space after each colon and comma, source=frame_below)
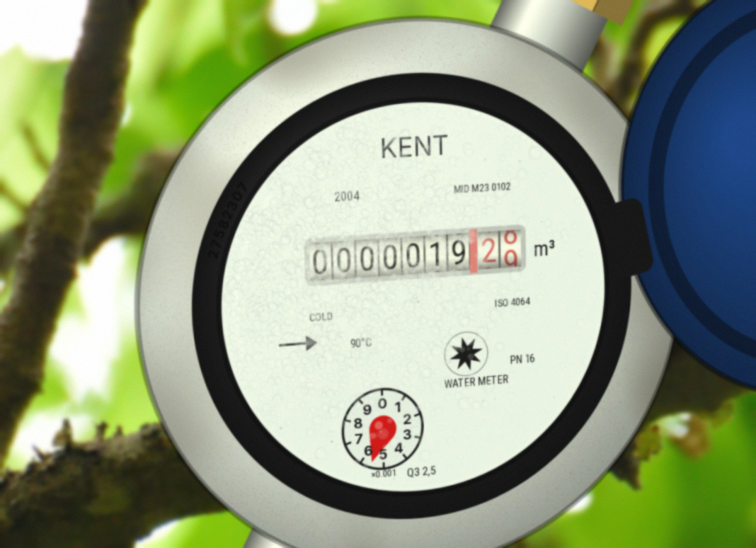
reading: {"value": 19.285, "unit": "m³"}
